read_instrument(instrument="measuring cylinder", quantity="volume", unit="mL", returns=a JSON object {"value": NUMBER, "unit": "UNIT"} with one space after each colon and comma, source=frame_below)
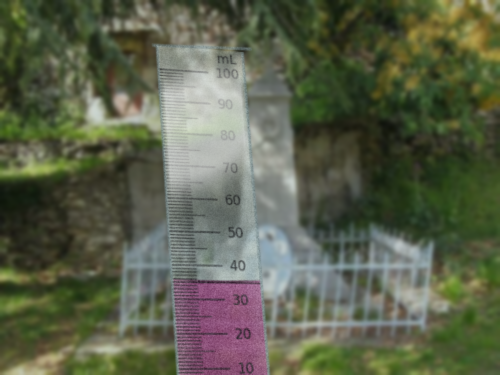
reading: {"value": 35, "unit": "mL"}
